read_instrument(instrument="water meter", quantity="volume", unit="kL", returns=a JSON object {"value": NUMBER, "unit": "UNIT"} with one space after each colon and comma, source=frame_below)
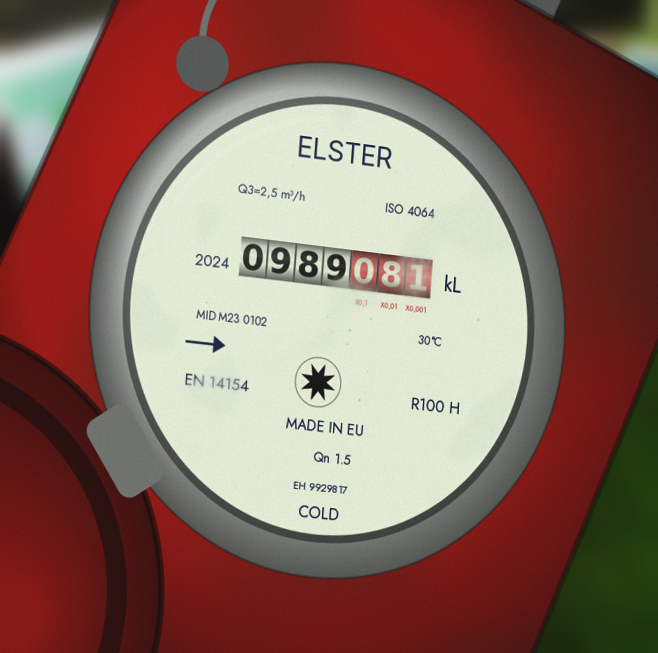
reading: {"value": 989.081, "unit": "kL"}
